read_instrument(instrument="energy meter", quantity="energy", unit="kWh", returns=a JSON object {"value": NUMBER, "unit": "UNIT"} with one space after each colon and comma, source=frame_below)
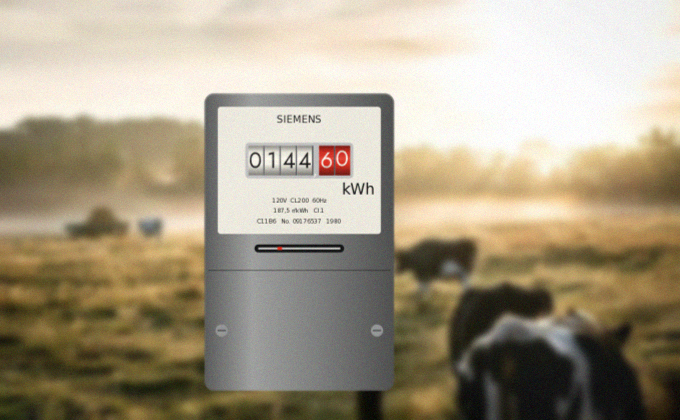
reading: {"value": 144.60, "unit": "kWh"}
